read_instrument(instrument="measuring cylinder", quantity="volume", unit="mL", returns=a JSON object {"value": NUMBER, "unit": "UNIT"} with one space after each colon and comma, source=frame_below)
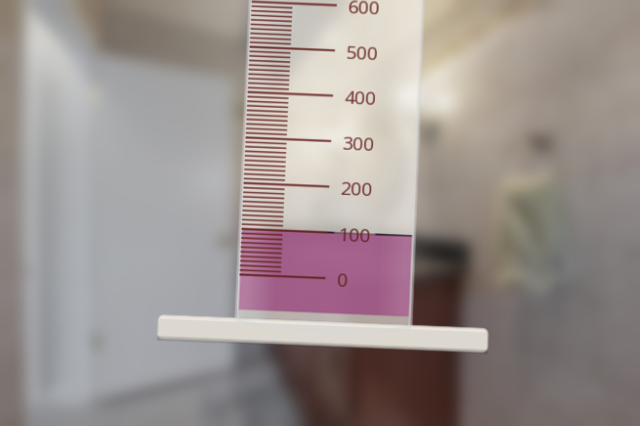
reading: {"value": 100, "unit": "mL"}
